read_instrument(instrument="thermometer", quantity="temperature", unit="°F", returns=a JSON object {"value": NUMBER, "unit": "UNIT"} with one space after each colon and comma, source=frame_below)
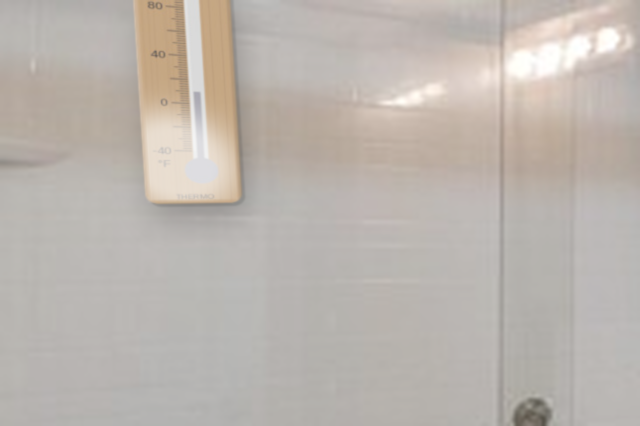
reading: {"value": 10, "unit": "°F"}
